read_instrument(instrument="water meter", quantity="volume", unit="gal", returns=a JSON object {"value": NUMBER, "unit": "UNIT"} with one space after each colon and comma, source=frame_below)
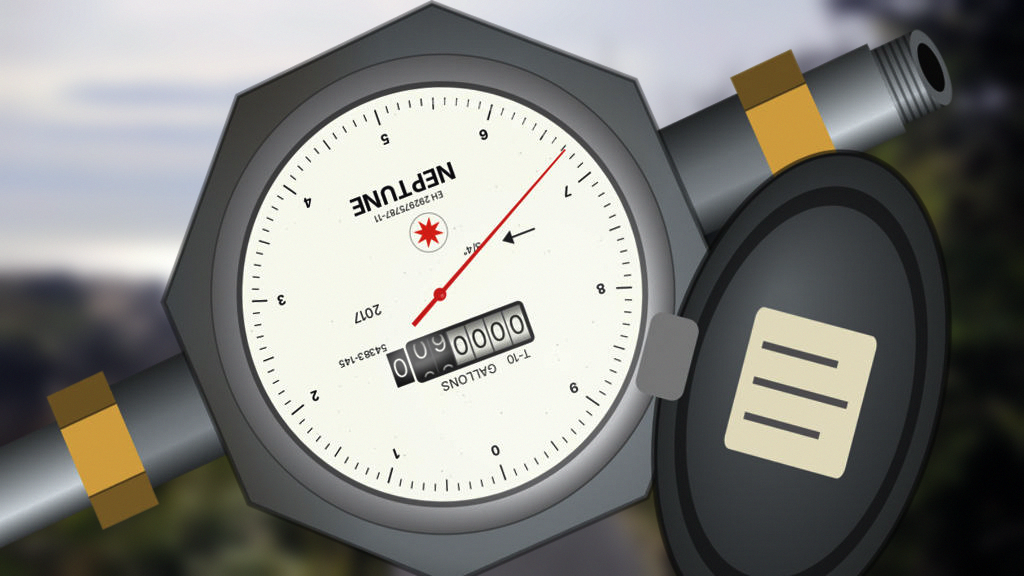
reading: {"value": 596.7, "unit": "gal"}
